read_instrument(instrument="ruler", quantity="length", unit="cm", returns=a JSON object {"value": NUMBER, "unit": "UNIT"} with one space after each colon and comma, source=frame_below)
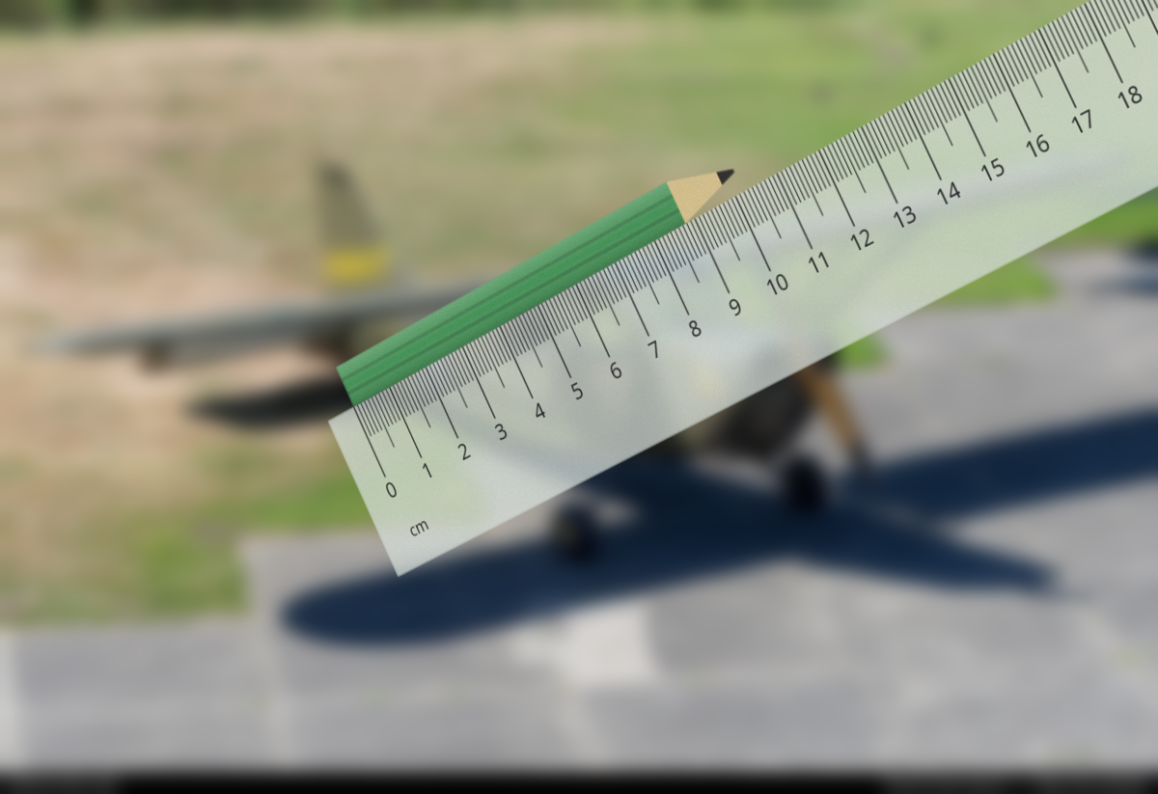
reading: {"value": 10.2, "unit": "cm"}
